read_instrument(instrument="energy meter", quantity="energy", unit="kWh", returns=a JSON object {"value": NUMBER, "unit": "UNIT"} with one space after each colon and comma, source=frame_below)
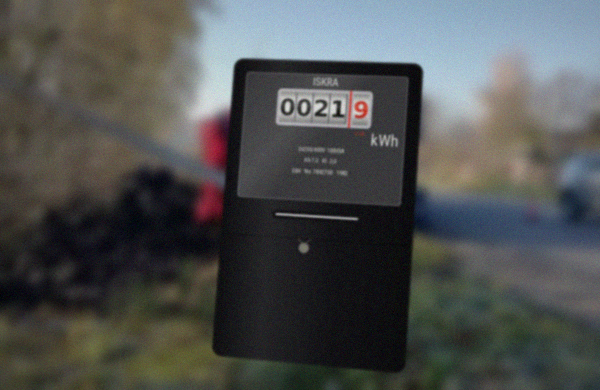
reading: {"value": 21.9, "unit": "kWh"}
